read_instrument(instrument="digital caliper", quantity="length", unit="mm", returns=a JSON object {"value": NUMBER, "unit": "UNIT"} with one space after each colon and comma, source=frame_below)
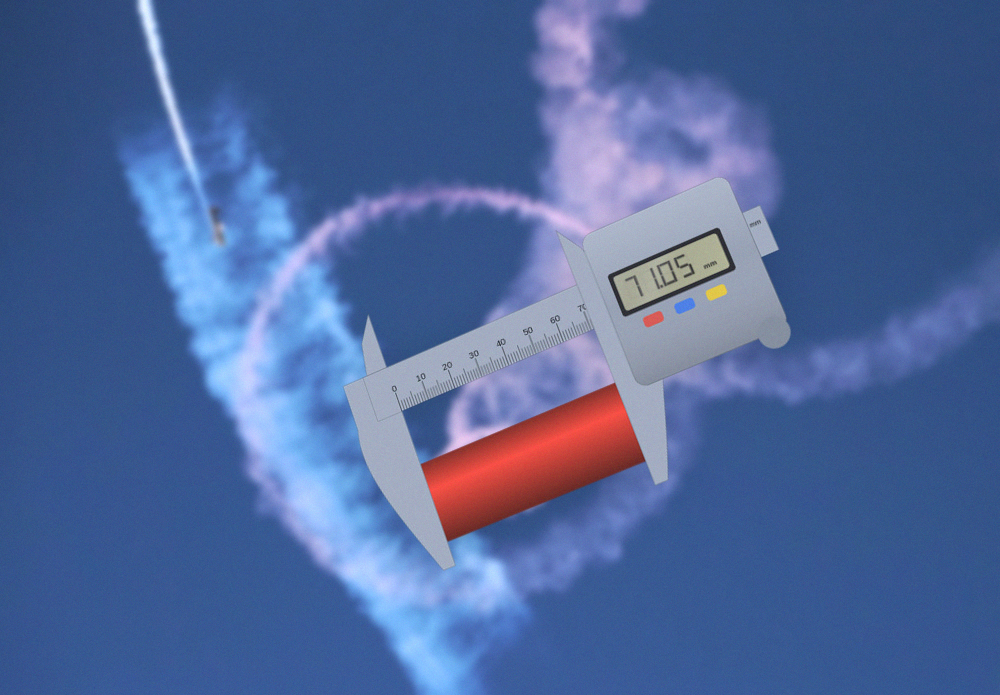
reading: {"value": 71.05, "unit": "mm"}
